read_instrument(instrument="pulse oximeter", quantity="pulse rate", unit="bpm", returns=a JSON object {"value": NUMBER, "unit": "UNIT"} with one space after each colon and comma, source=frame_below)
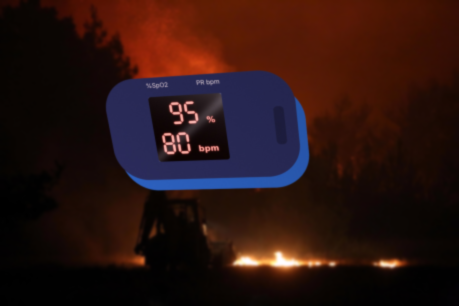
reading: {"value": 80, "unit": "bpm"}
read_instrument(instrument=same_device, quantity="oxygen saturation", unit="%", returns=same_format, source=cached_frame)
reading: {"value": 95, "unit": "%"}
